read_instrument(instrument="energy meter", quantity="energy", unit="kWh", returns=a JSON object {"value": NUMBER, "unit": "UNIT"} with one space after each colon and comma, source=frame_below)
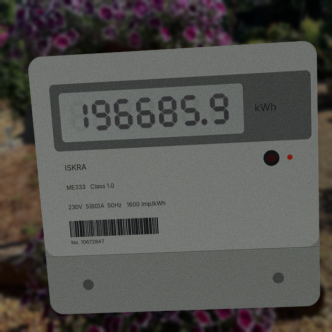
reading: {"value": 196685.9, "unit": "kWh"}
